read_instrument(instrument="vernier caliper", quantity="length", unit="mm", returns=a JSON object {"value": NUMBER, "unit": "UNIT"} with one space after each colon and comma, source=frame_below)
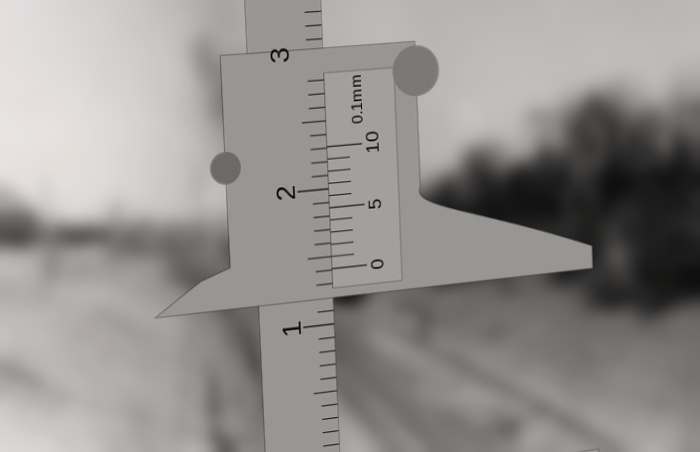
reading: {"value": 14.1, "unit": "mm"}
